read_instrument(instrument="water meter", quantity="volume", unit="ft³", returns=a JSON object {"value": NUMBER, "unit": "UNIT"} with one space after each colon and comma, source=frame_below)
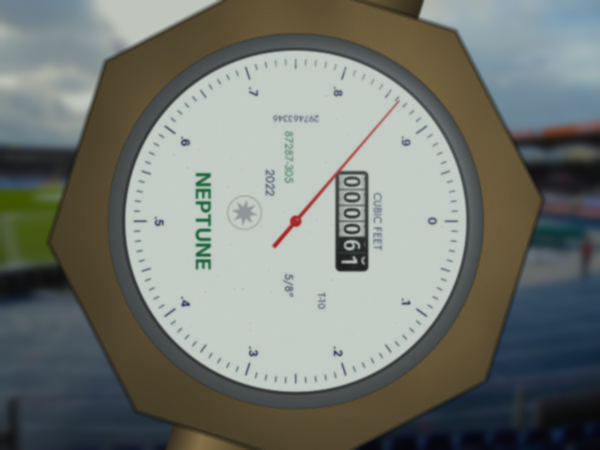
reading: {"value": 60.86, "unit": "ft³"}
